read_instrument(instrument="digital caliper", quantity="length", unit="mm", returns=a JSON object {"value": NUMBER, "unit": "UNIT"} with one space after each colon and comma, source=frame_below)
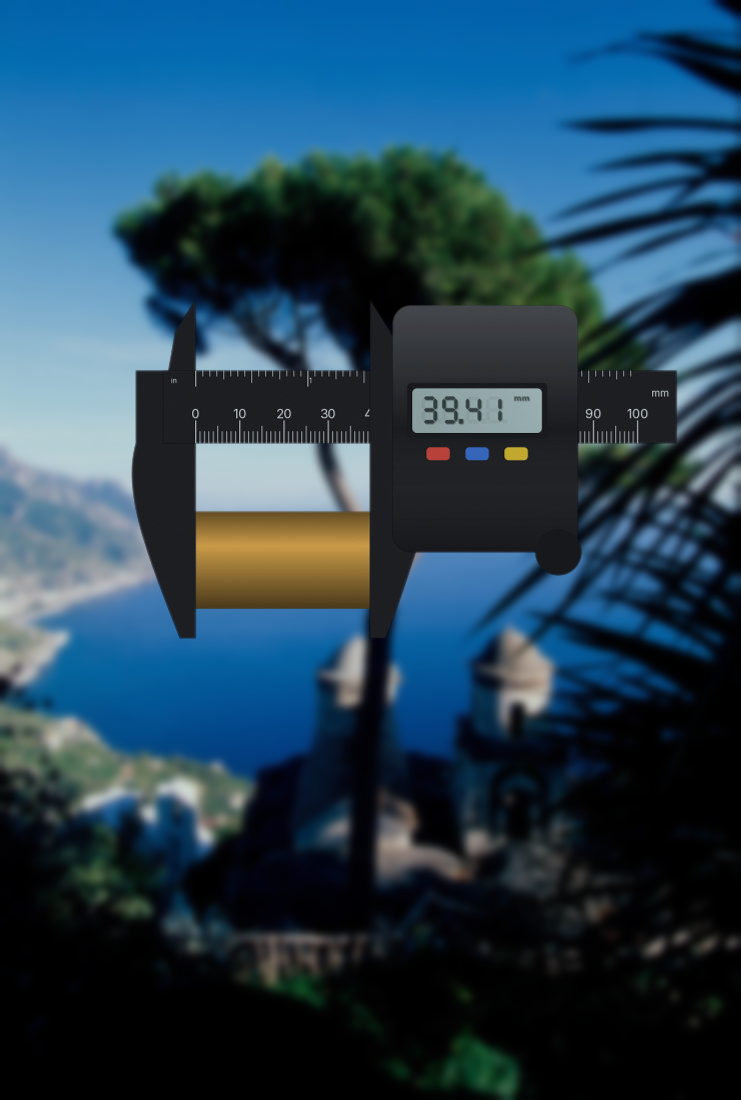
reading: {"value": 39.41, "unit": "mm"}
